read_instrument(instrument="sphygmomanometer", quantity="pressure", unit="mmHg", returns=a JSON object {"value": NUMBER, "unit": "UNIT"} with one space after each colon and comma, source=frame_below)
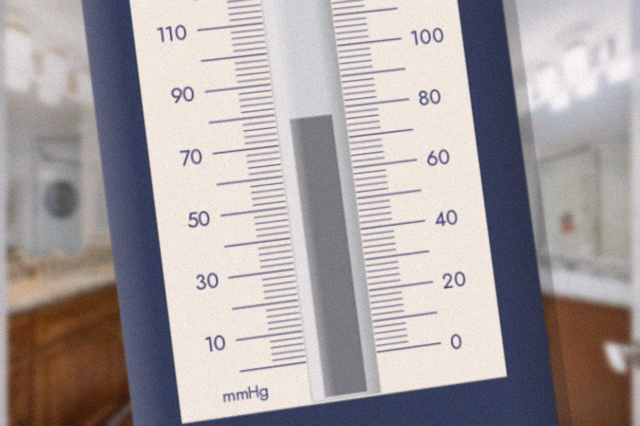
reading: {"value": 78, "unit": "mmHg"}
